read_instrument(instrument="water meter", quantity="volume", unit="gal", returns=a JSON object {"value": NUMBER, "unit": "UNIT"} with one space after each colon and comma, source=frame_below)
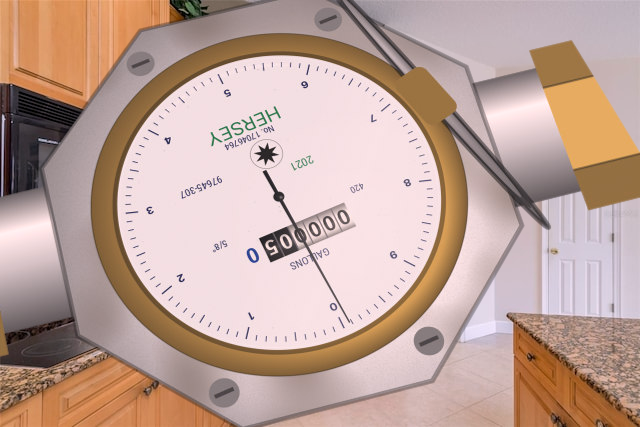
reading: {"value": 49.9, "unit": "gal"}
